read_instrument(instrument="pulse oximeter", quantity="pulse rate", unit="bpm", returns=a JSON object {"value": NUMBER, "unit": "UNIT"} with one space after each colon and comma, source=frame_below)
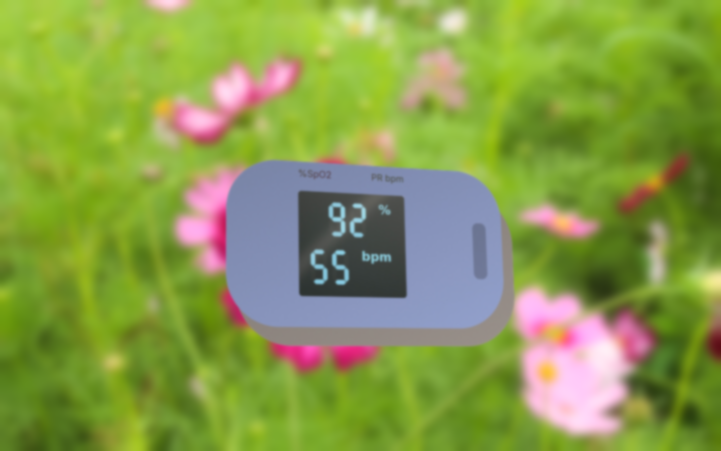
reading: {"value": 55, "unit": "bpm"}
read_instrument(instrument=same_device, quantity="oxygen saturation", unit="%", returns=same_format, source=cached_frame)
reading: {"value": 92, "unit": "%"}
